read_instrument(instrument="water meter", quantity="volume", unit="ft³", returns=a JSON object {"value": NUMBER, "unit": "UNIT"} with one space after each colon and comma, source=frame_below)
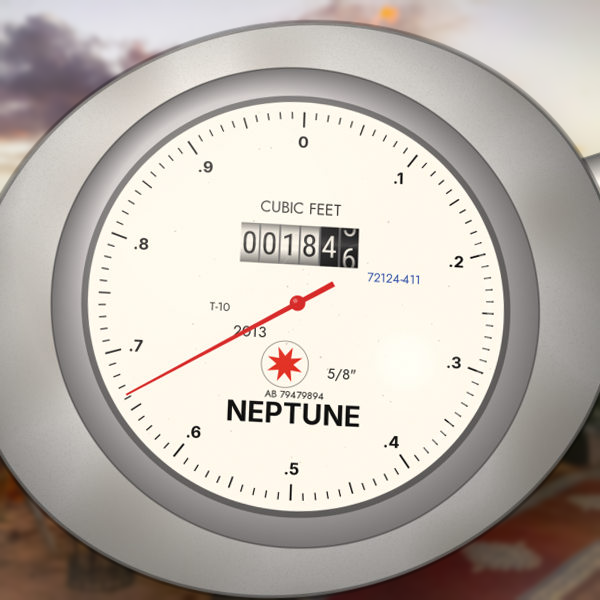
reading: {"value": 1845.66, "unit": "ft³"}
